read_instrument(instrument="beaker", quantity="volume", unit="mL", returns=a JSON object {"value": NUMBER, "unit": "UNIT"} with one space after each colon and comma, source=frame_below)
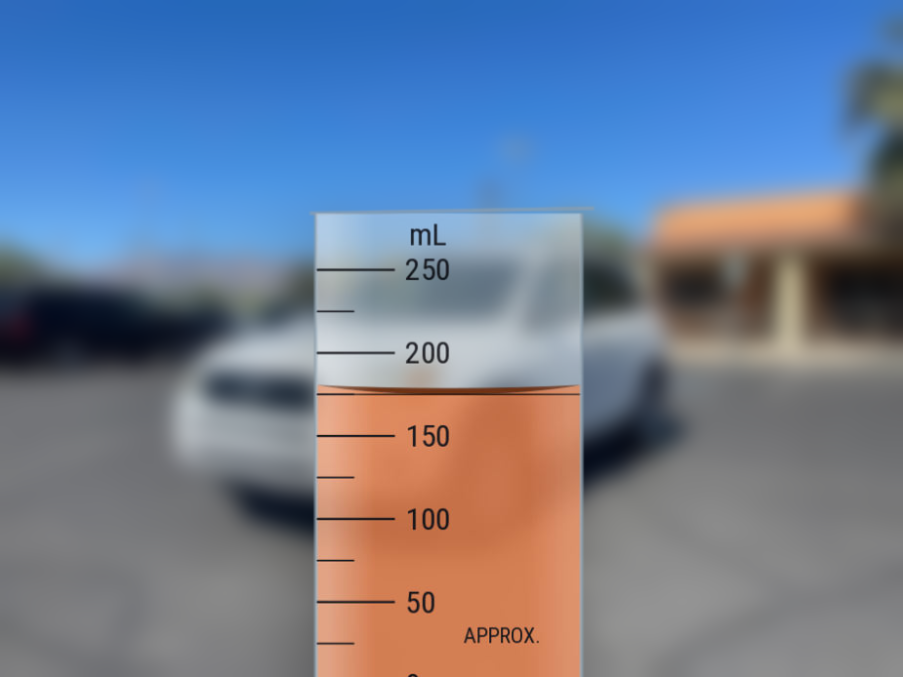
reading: {"value": 175, "unit": "mL"}
